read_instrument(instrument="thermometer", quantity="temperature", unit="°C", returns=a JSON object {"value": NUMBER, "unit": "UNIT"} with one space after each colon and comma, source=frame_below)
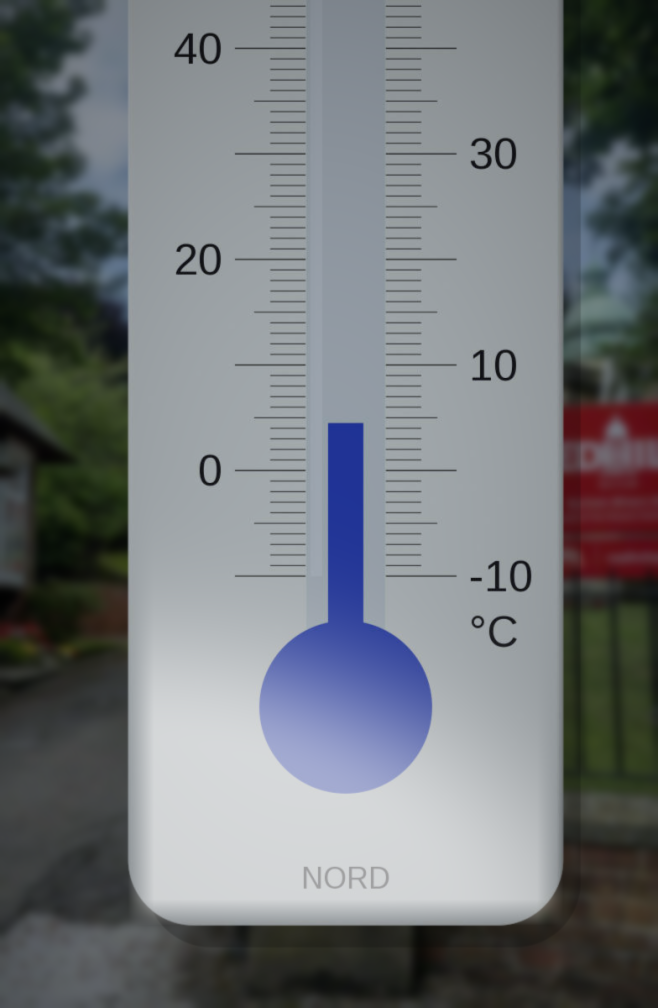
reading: {"value": 4.5, "unit": "°C"}
